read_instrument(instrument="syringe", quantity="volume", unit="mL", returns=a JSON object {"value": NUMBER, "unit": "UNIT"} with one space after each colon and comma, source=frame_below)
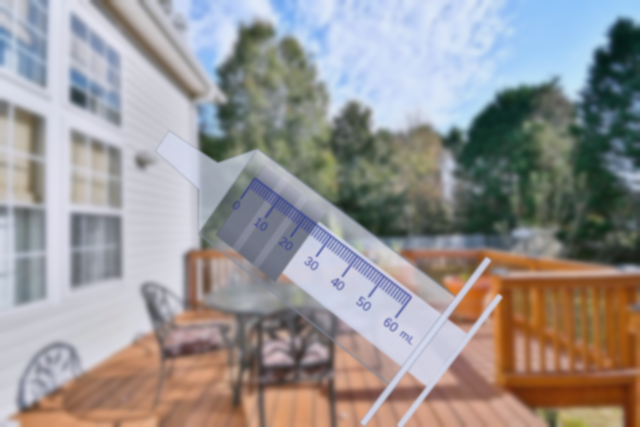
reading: {"value": 0, "unit": "mL"}
